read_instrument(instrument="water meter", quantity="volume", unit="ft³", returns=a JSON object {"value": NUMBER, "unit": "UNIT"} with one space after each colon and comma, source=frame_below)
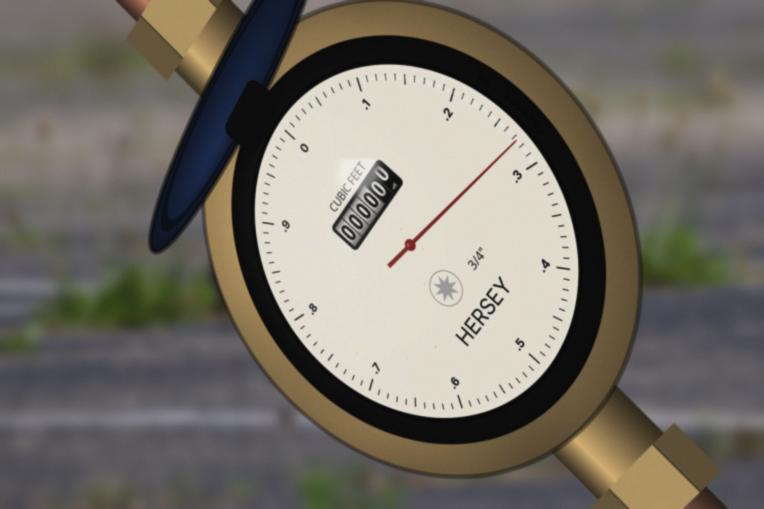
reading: {"value": 0.27, "unit": "ft³"}
